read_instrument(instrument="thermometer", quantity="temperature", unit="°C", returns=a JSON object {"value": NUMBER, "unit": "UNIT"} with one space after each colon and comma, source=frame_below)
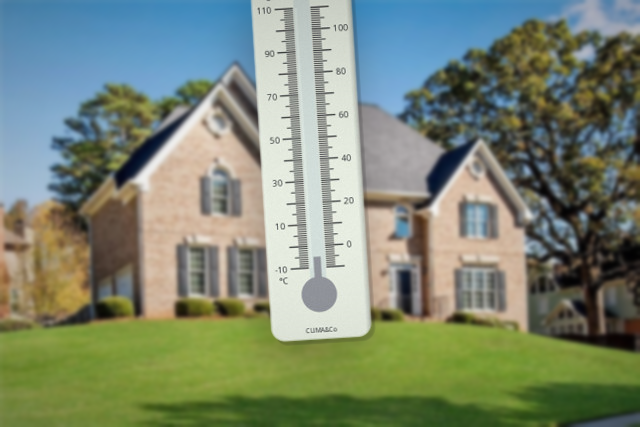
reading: {"value": -5, "unit": "°C"}
